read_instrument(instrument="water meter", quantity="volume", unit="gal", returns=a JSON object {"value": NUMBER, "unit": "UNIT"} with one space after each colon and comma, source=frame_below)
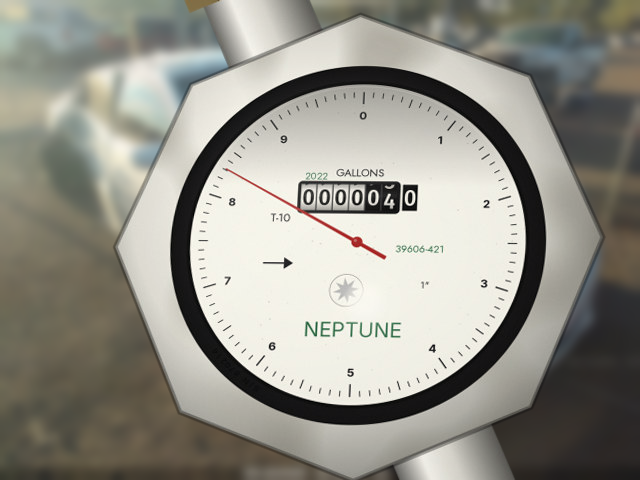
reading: {"value": 38.3, "unit": "gal"}
